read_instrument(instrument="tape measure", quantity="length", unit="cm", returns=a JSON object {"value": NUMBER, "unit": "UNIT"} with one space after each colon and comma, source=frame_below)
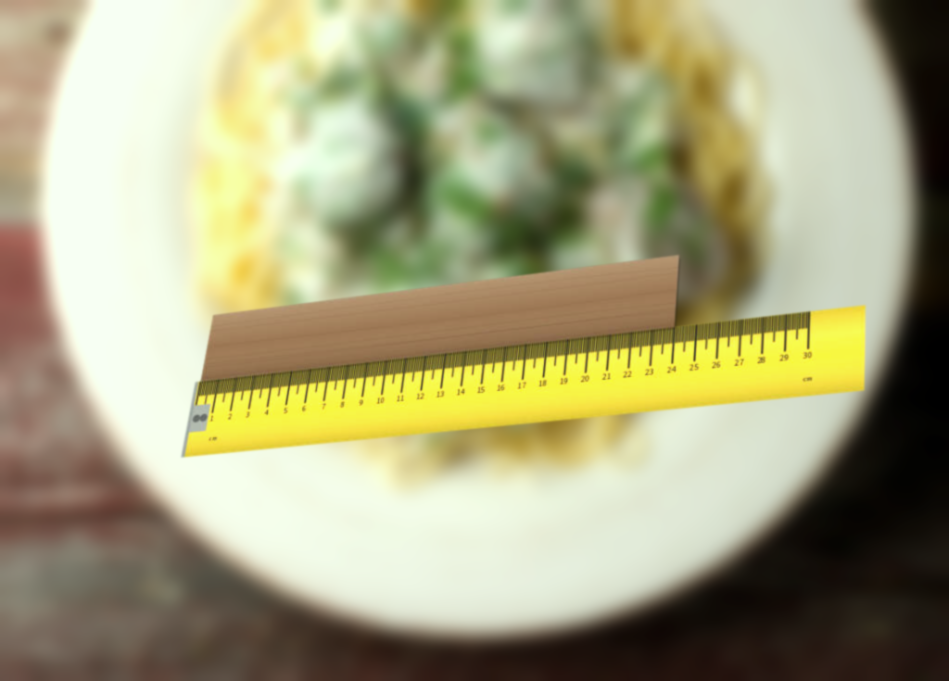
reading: {"value": 24, "unit": "cm"}
